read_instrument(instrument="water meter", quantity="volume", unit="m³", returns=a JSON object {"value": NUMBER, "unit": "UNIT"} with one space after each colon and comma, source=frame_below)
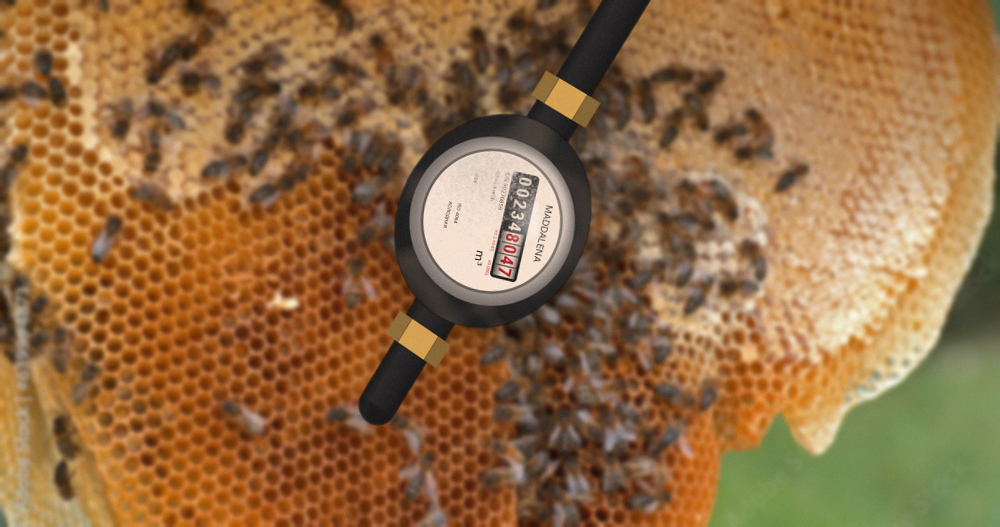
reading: {"value": 234.8047, "unit": "m³"}
